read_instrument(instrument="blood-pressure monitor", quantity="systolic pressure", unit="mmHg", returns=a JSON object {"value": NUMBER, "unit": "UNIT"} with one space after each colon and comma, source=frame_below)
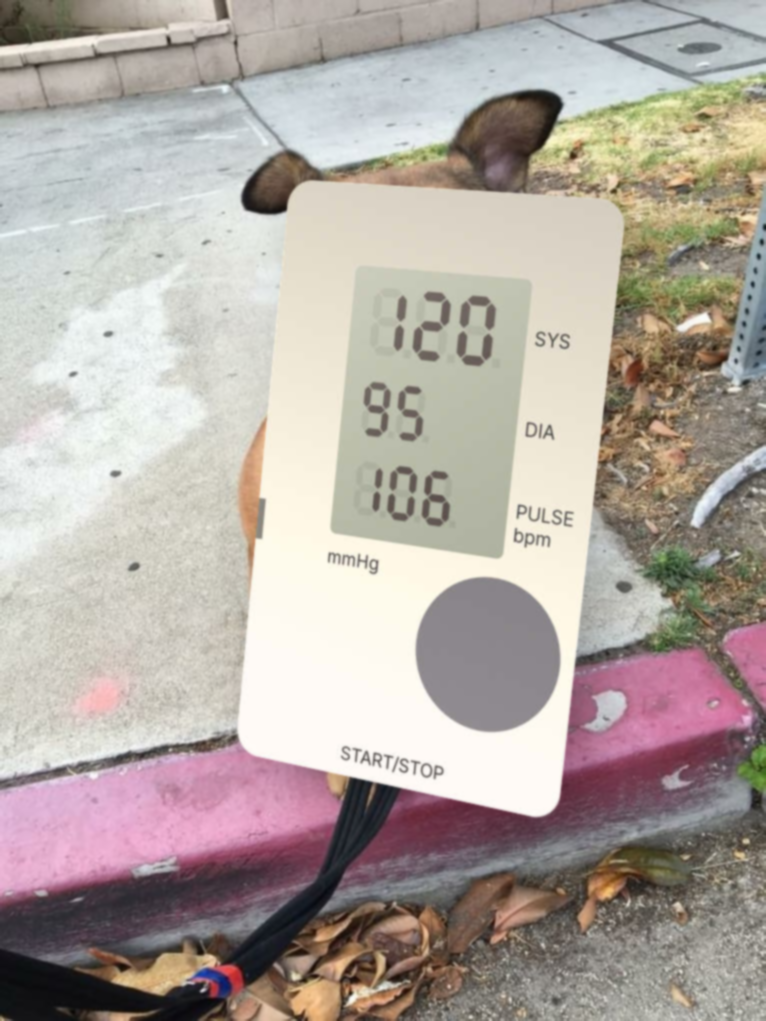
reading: {"value": 120, "unit": "mmHg"}
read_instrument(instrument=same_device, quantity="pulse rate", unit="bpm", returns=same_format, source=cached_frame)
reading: {"value": 106, "unit": "bpm"}
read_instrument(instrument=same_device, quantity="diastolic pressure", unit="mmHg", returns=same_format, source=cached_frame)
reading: {"value": 95, "unit": "mmHg"}
